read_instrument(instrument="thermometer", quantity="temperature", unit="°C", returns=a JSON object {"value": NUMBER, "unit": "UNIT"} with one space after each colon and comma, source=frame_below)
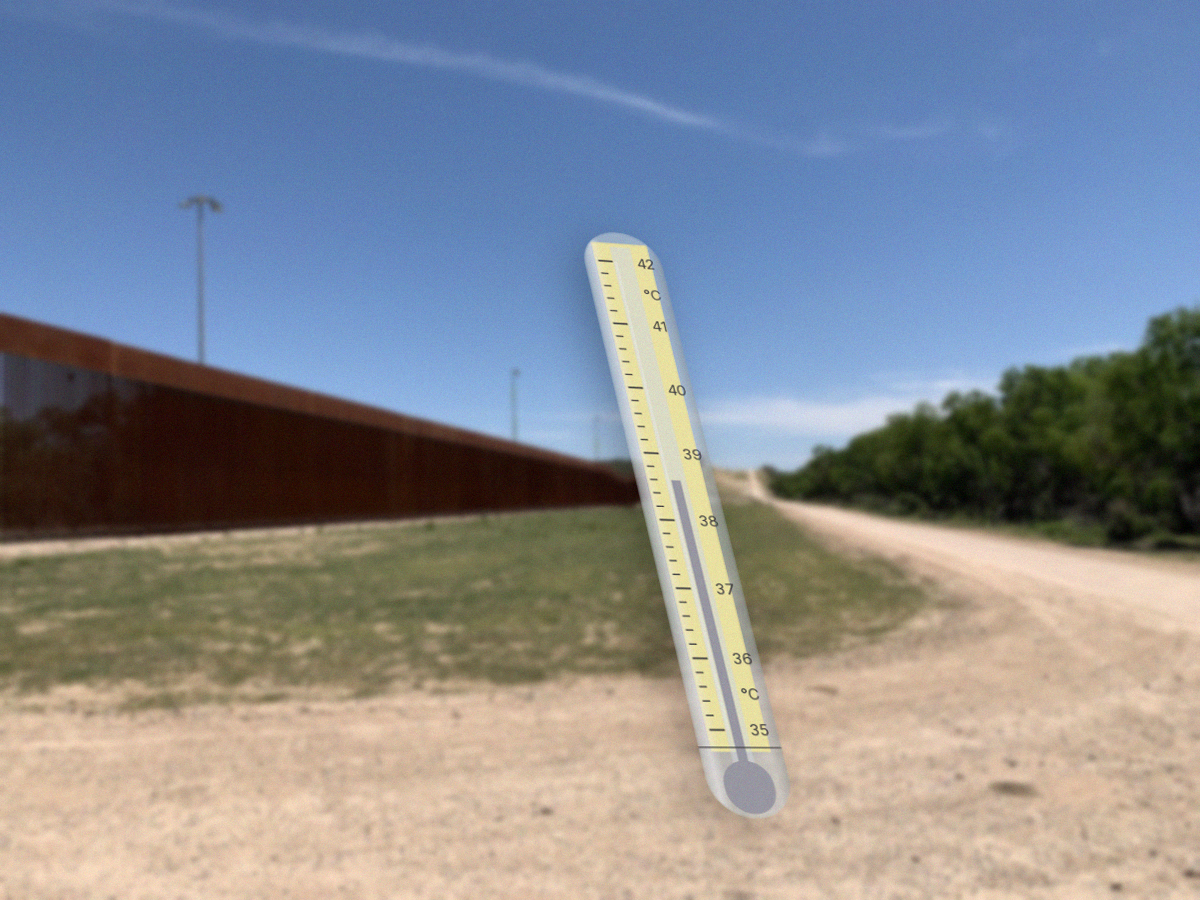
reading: {"value": 38.6, "unit": "°C"}
